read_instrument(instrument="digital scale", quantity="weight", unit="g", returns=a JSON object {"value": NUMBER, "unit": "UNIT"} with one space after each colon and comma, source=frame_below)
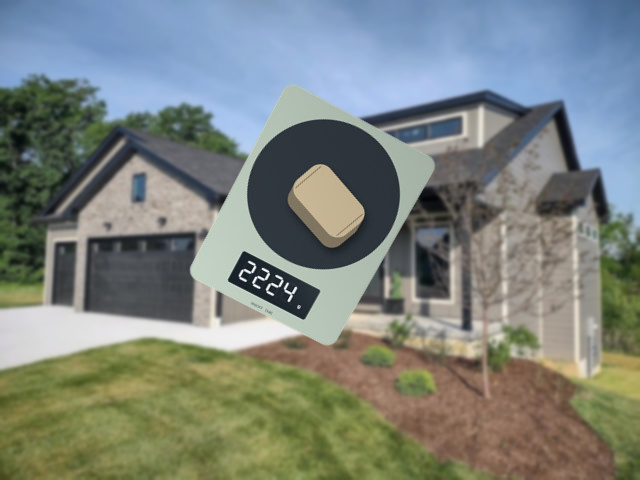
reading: {"value": 2224, "unit": "g"}
